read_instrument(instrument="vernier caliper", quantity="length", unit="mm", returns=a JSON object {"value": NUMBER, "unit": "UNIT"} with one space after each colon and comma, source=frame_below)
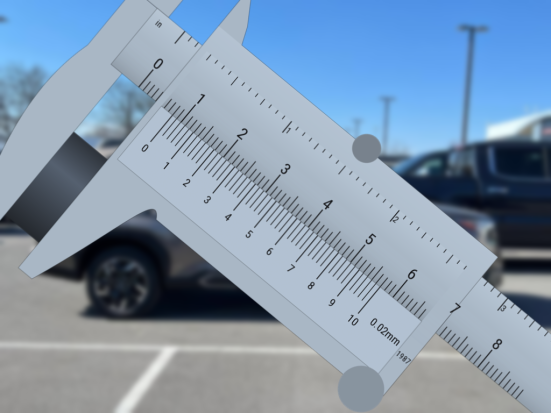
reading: {"value": 8.0, "unit": "mm"}
